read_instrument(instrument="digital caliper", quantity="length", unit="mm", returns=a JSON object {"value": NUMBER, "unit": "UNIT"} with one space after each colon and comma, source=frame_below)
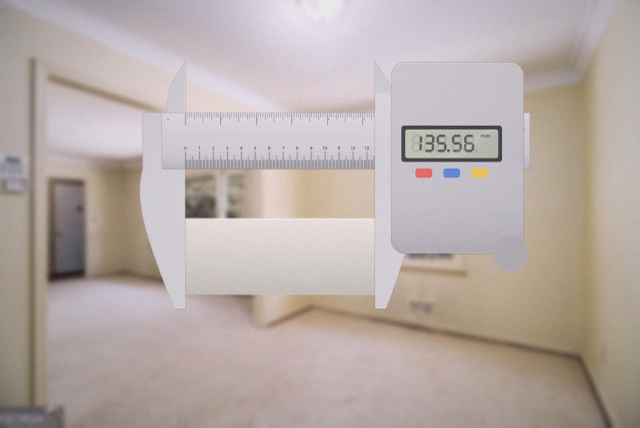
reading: {"value": 135.56, "unit": "mm"}
